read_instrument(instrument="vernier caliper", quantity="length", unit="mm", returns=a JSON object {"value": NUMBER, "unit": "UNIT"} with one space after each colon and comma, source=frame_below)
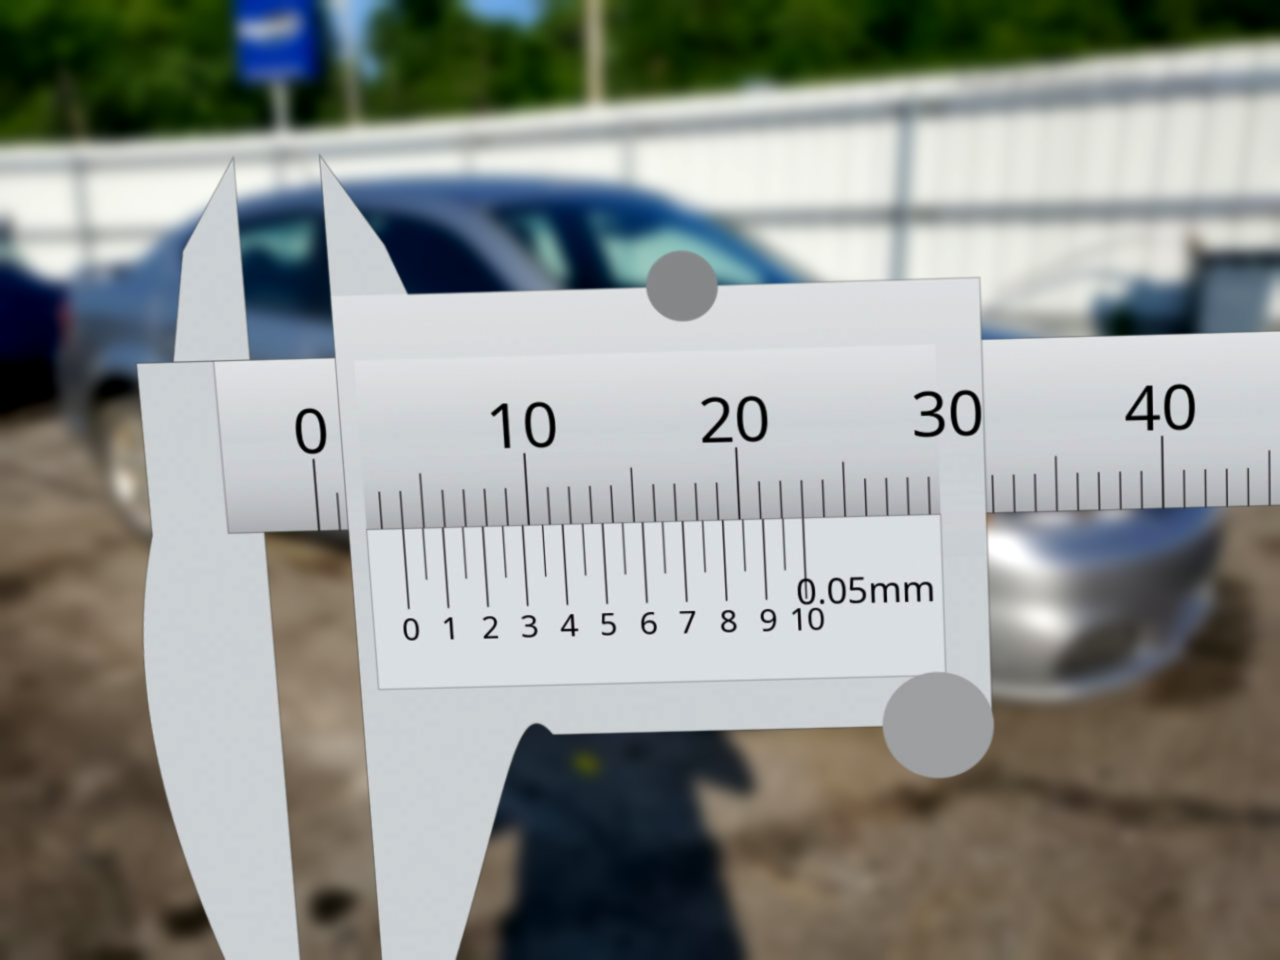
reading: {"value": 4.0, "unit": "mm"}
